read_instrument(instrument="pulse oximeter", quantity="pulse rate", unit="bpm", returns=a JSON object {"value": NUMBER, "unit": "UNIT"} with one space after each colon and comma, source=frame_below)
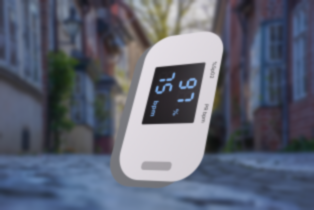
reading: {"value": 75, "unit": "bpm"}
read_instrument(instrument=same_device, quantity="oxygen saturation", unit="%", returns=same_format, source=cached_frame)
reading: {"value": 97, "unit": "%"}
